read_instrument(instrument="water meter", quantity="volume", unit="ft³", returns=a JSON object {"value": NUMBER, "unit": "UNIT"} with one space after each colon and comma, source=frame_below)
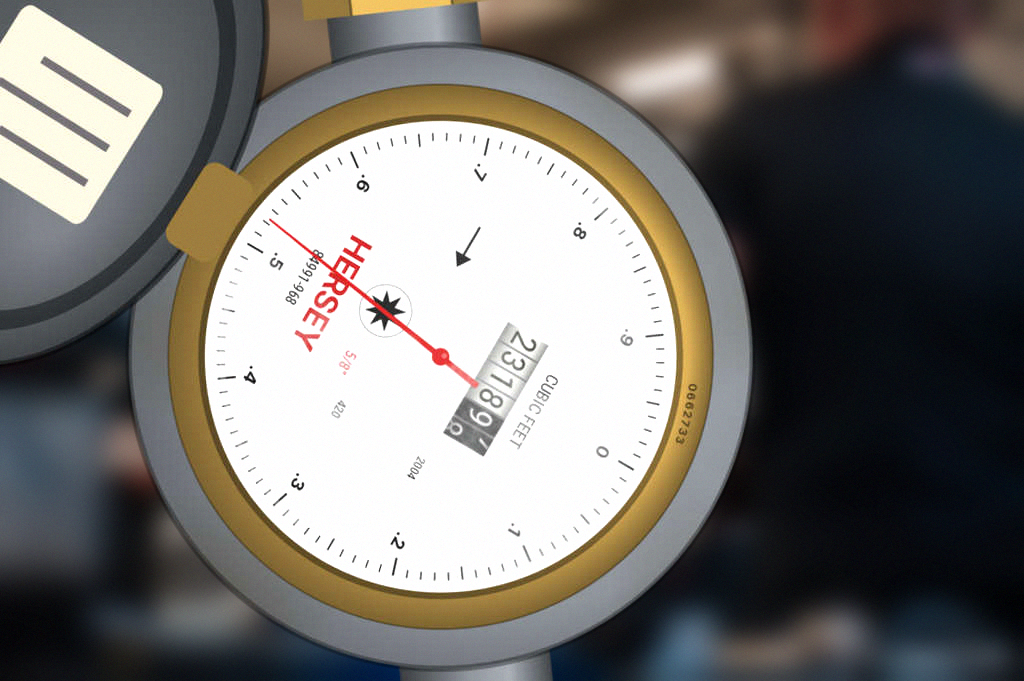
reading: {"value": 231897.52, "unit": "ft³"}
